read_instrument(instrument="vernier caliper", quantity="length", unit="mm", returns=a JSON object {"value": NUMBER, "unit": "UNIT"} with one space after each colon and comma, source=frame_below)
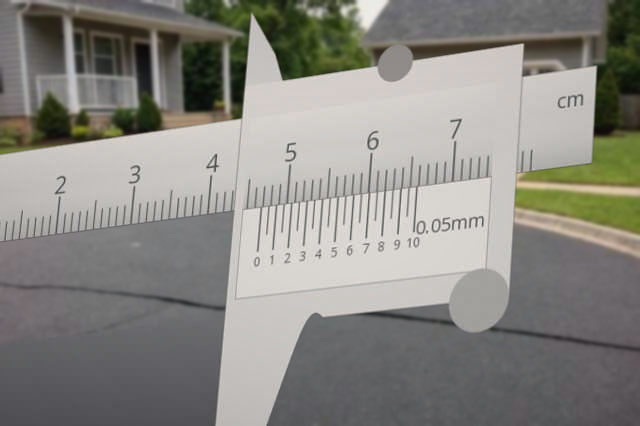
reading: {"value": 46.8, "unit": "mm"}
